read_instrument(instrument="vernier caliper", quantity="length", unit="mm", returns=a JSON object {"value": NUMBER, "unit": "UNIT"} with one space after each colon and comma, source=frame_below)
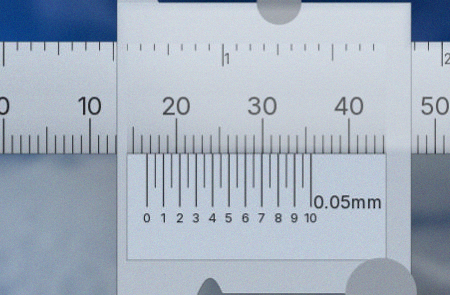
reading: {"value": 16.6, "unit": "mm"}
